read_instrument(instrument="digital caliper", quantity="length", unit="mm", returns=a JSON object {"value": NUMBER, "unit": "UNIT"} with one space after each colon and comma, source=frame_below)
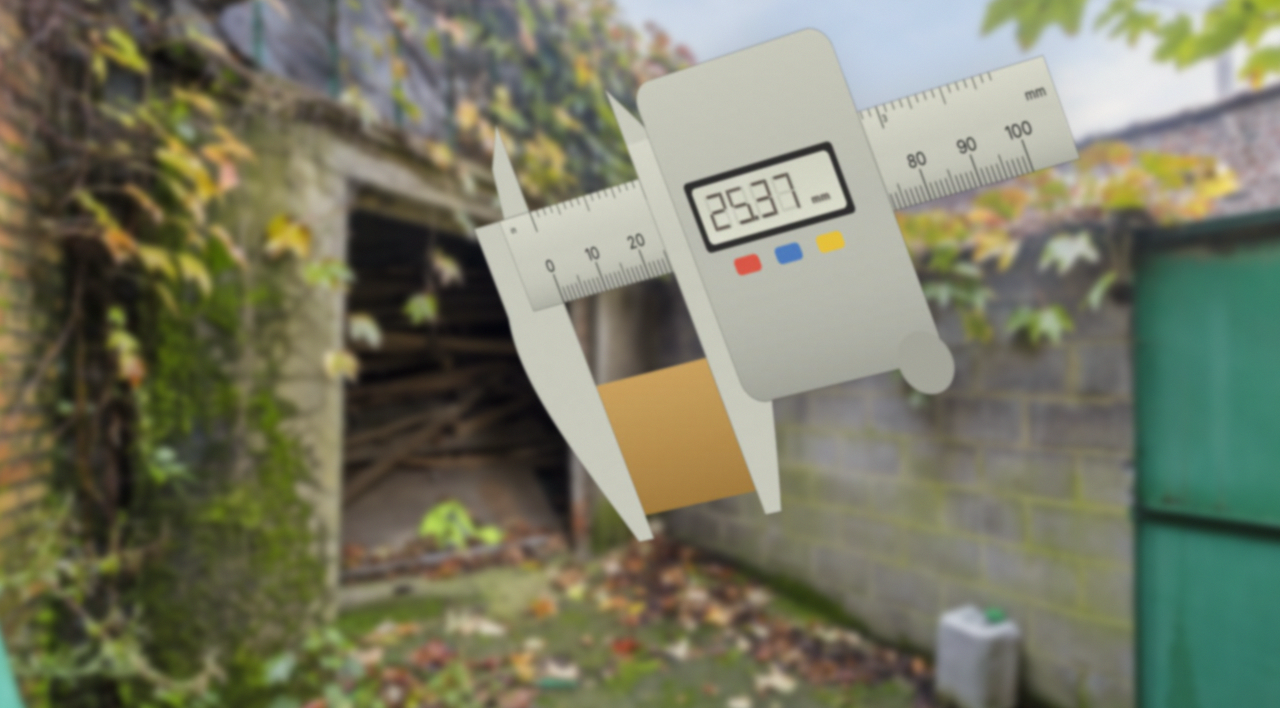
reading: {"value": 25.37, "unit": "mm"}
